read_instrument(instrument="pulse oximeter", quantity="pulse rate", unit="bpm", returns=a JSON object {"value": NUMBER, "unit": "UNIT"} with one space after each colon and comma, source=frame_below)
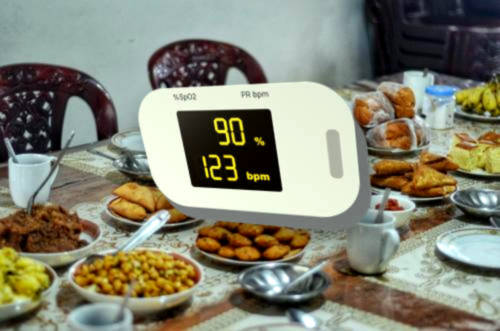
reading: {"value": 123, "unit": "bpm"}
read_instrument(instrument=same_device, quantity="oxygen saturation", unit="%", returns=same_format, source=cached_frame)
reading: {"value": 90, "unit": "%"}
